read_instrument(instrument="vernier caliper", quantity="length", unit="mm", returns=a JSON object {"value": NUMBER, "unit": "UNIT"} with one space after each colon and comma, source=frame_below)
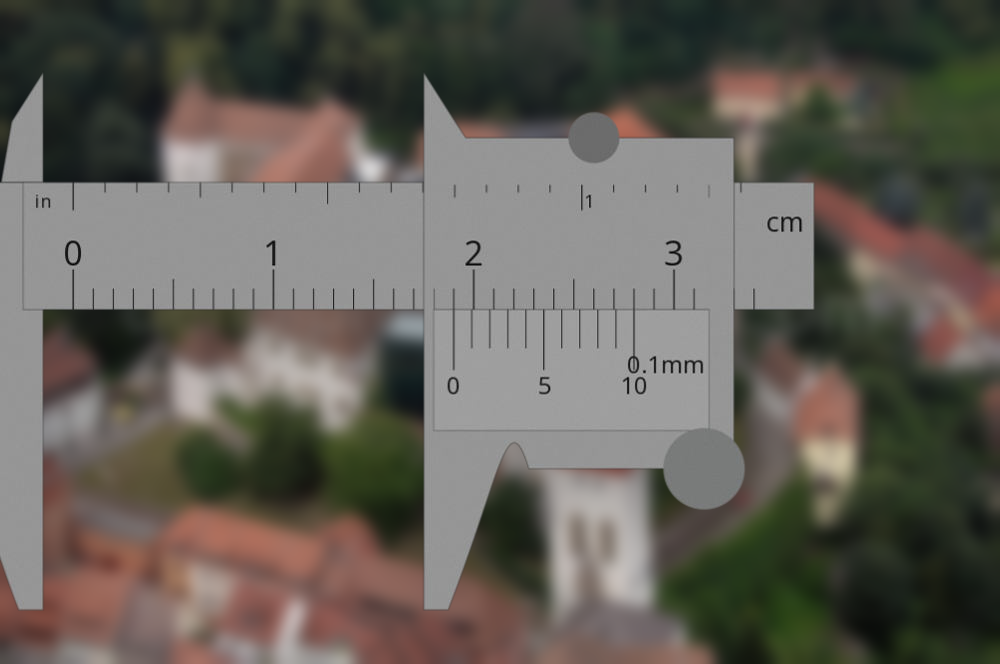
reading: {"value": 19.0, "unit": "mm"}
